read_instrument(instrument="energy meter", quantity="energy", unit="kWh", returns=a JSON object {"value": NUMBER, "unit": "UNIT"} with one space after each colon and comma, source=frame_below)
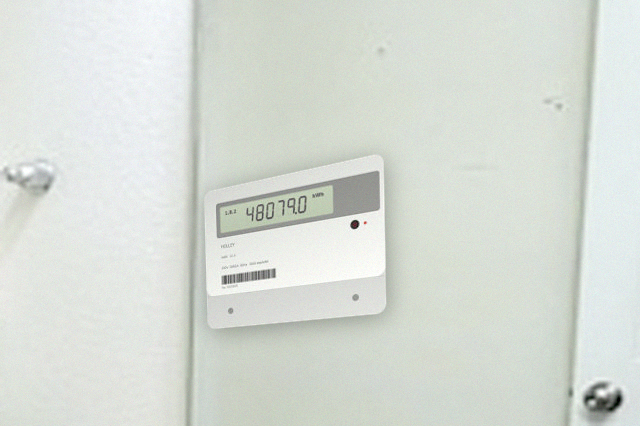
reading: {"value": 48079.0, "unit": "kWh"}
